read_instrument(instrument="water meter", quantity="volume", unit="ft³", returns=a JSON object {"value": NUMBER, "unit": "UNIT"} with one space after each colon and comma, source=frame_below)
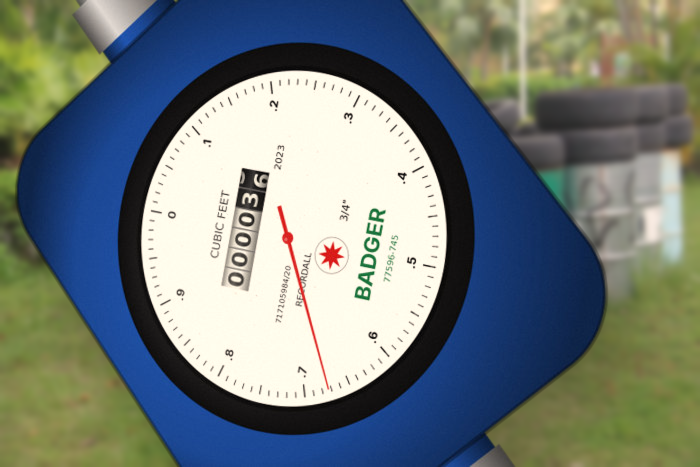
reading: {"value": 35.67, "unit": "ft³"}
